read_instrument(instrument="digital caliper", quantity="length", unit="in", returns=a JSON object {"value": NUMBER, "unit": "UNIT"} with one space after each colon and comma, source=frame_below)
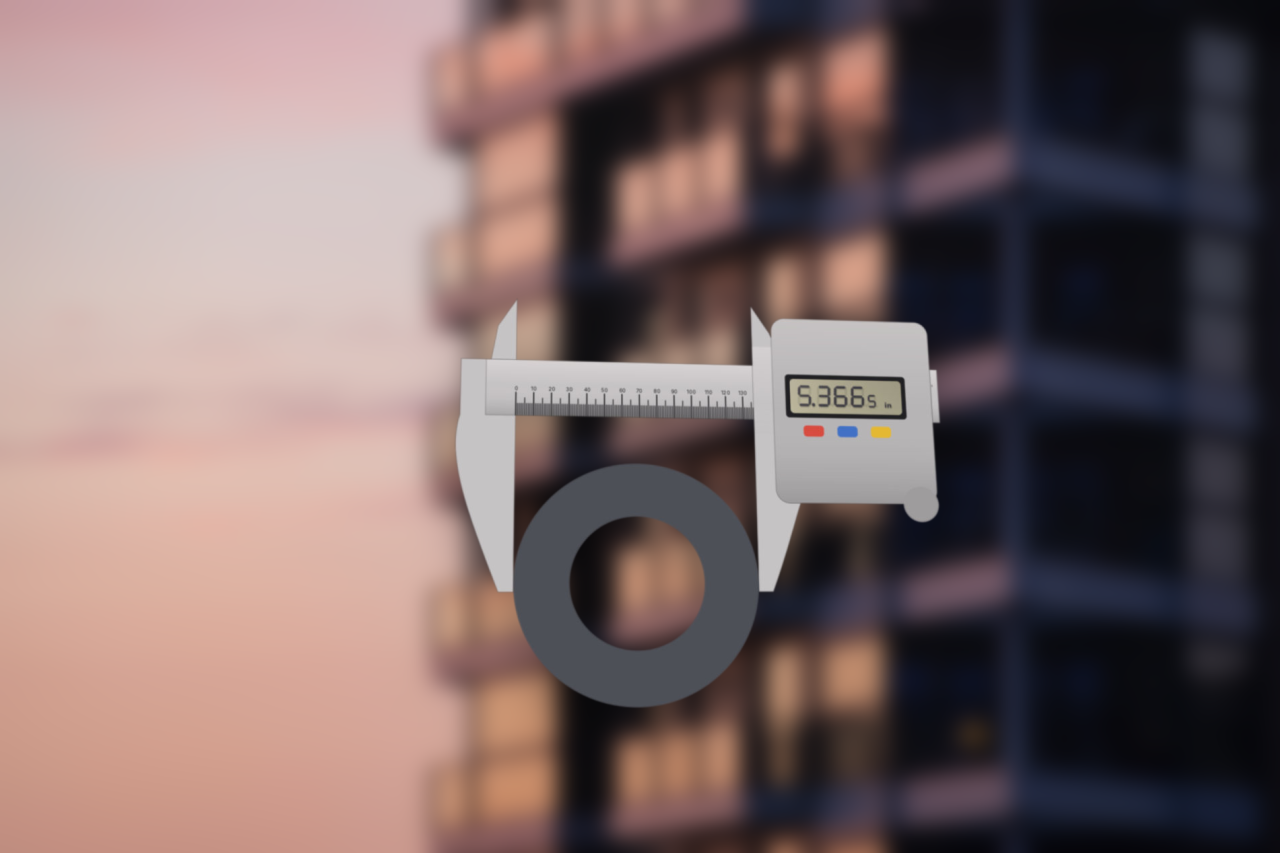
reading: {"value": 5.3665, "unit": "in"}
